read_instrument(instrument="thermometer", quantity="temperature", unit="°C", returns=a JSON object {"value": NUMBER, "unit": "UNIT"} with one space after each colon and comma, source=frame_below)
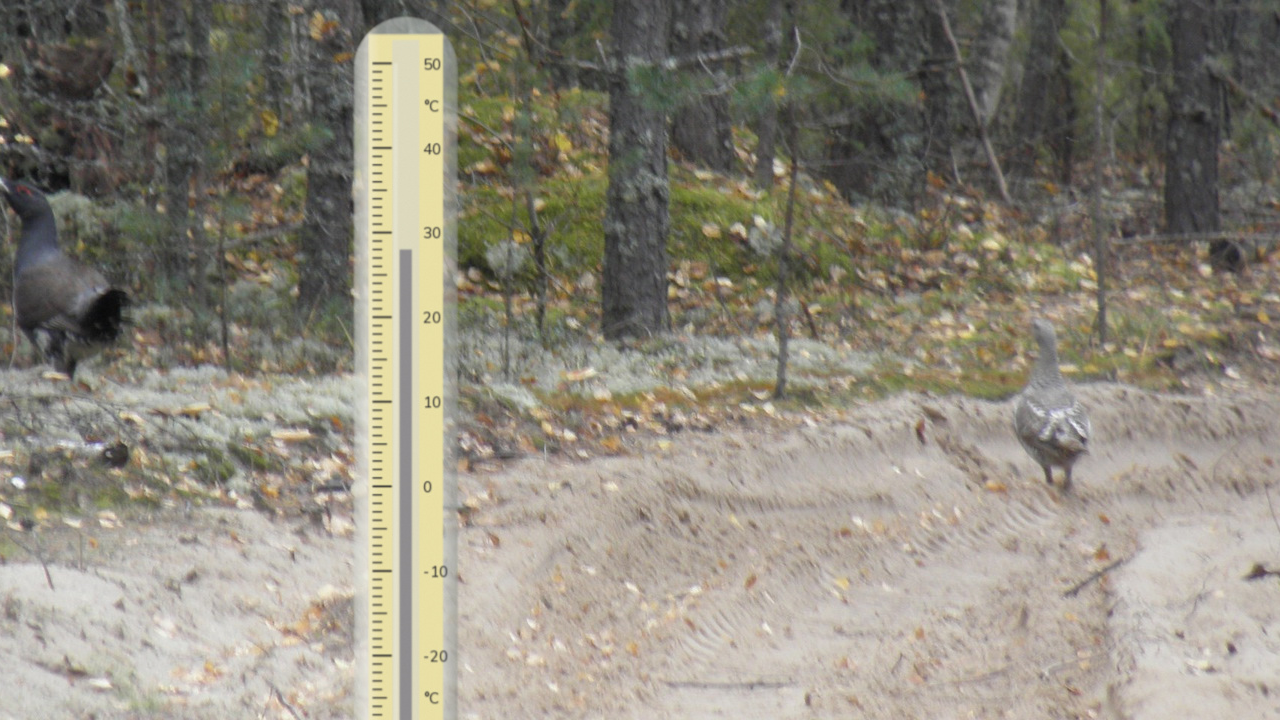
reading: {"value": 28, "unit": "°C"}
